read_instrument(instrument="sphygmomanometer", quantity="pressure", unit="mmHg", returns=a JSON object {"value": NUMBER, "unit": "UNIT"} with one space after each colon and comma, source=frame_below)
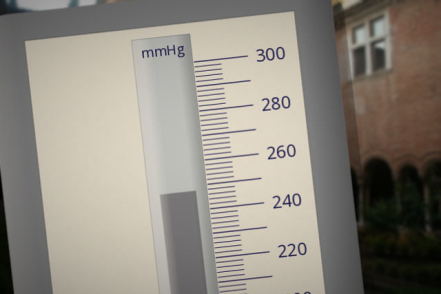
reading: {"value": 248, "unit": "mmHg"}
